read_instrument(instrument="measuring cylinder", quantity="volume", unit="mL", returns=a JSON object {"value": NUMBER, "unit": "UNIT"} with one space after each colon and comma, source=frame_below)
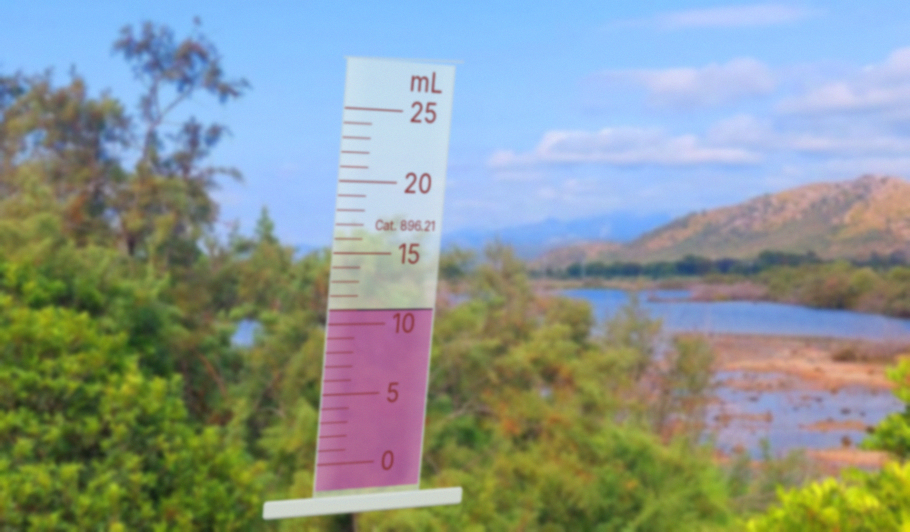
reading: {"value": 11, "unit": "mL"}
